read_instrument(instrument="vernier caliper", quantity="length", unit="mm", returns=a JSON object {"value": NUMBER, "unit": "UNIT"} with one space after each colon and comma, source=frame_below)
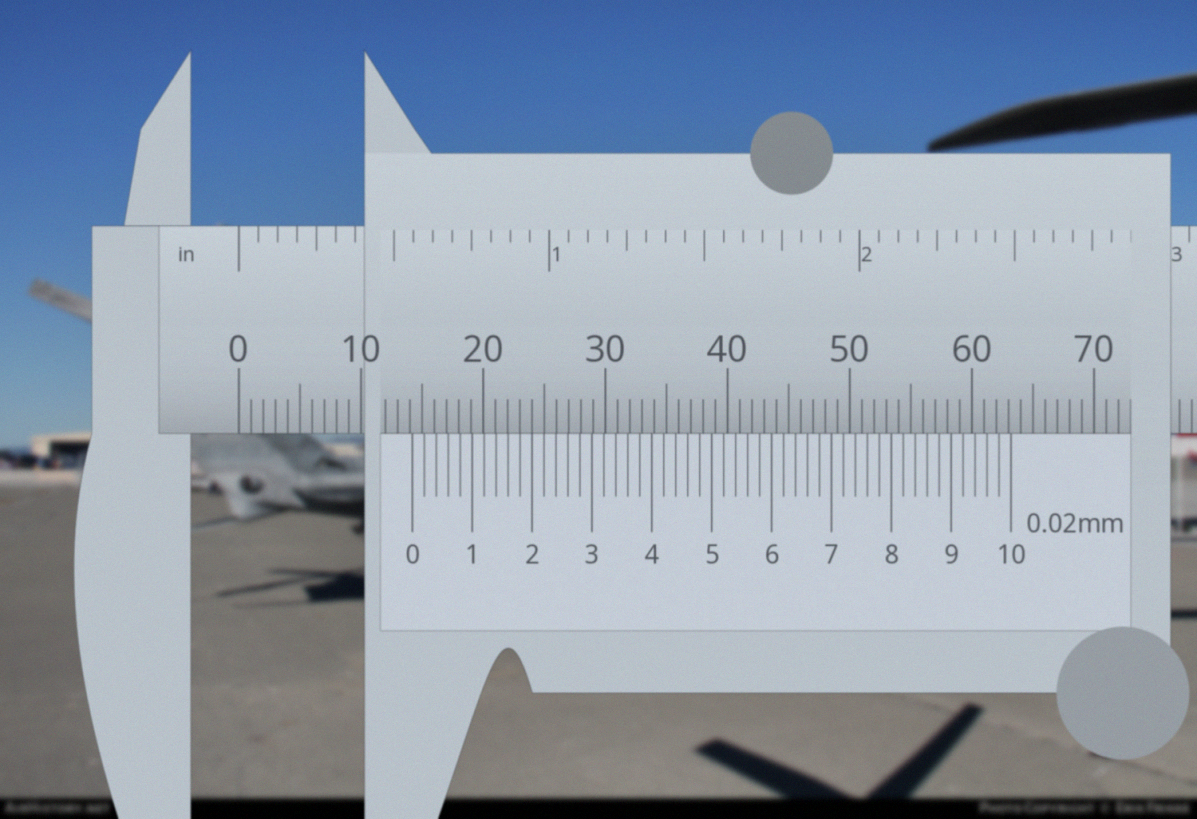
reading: {"value": 14.2, "unit": "mm"}
